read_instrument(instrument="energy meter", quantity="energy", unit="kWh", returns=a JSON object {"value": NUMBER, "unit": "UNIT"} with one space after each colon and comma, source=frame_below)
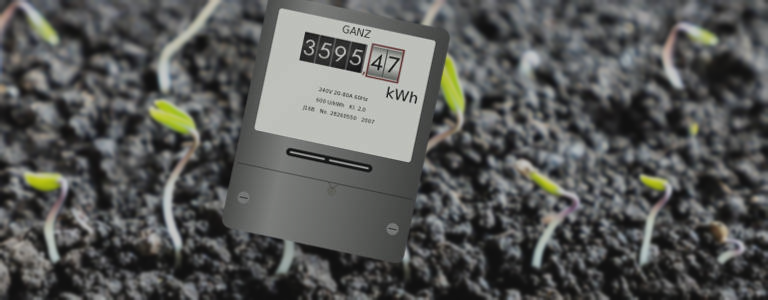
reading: {"value": 3595.47, "unit": "kWh"}
